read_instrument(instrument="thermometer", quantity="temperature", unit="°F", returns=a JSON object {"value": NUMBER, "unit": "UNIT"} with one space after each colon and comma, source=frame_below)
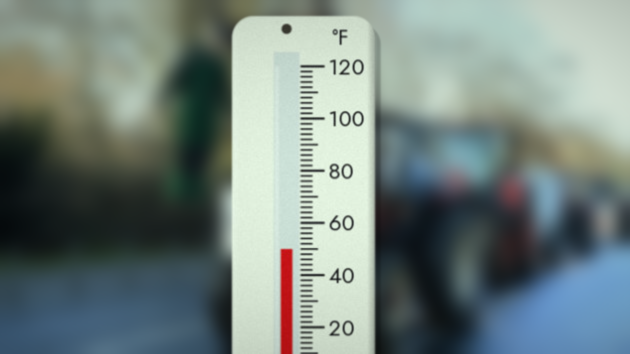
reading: {"value": 50, "unit": "°F"}
